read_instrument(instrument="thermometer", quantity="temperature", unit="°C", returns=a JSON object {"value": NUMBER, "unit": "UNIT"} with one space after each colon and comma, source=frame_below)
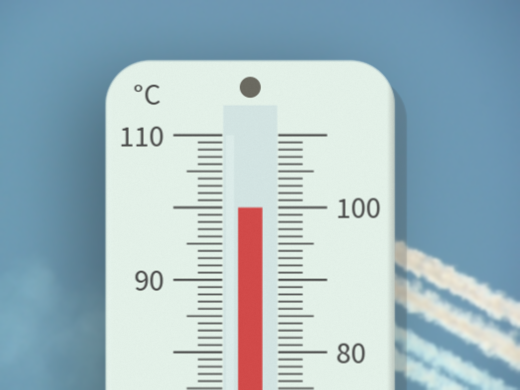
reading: {"value": 100, "unit": "°C"}
